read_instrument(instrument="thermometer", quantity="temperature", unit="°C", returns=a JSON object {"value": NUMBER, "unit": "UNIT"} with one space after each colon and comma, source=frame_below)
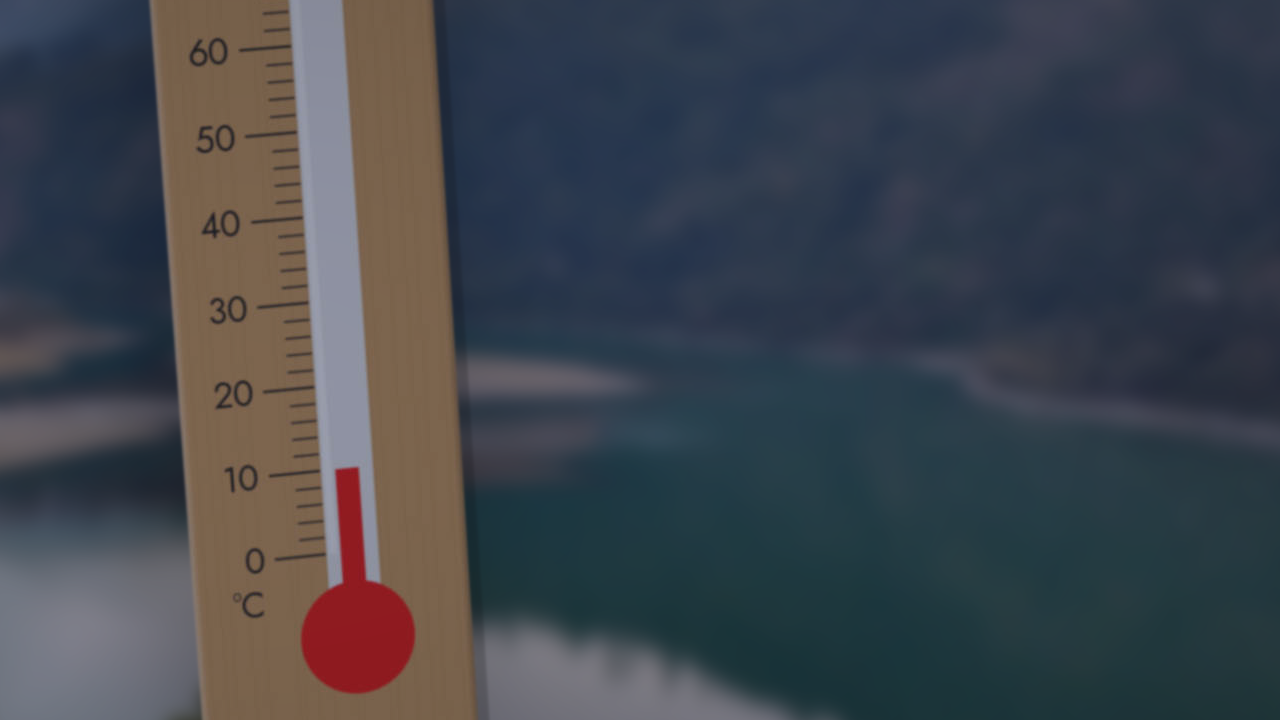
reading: {"value": 10, "unit": "°C"}
